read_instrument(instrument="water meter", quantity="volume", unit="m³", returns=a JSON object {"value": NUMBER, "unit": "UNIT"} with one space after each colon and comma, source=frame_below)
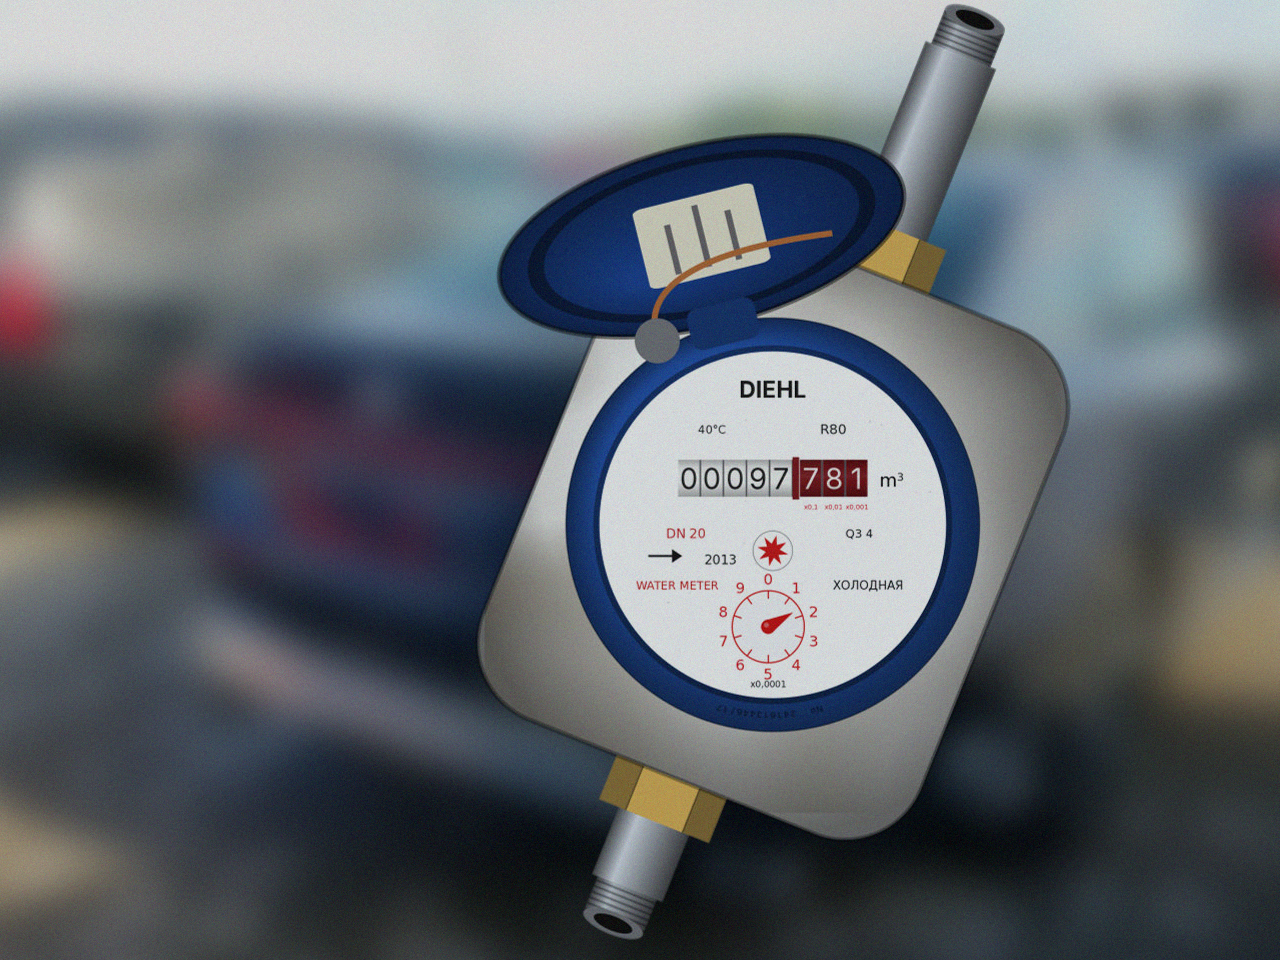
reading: {"value": 97.7811, "unit": "m³"}
